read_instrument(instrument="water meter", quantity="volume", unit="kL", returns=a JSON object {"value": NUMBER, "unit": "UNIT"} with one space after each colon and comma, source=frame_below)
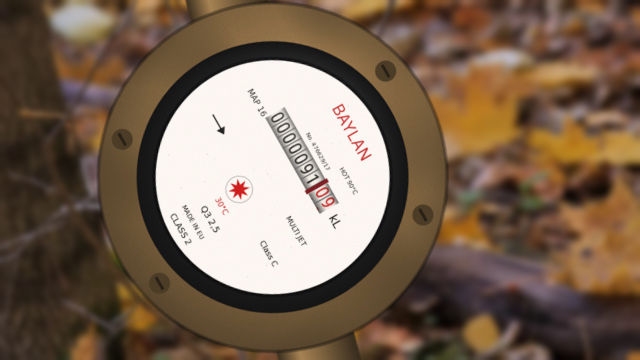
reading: {"value": 91.09, "unit": "kL"}
